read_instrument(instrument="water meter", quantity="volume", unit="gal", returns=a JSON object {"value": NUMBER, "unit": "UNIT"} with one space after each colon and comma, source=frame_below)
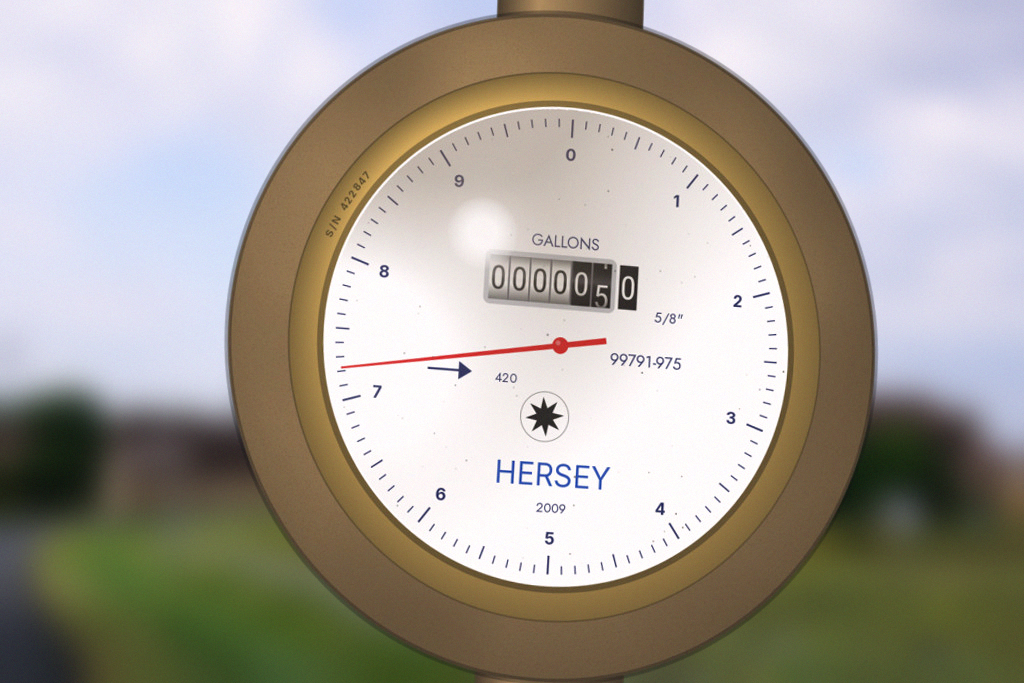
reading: {"value": 47.2, "unit": "gal"}
